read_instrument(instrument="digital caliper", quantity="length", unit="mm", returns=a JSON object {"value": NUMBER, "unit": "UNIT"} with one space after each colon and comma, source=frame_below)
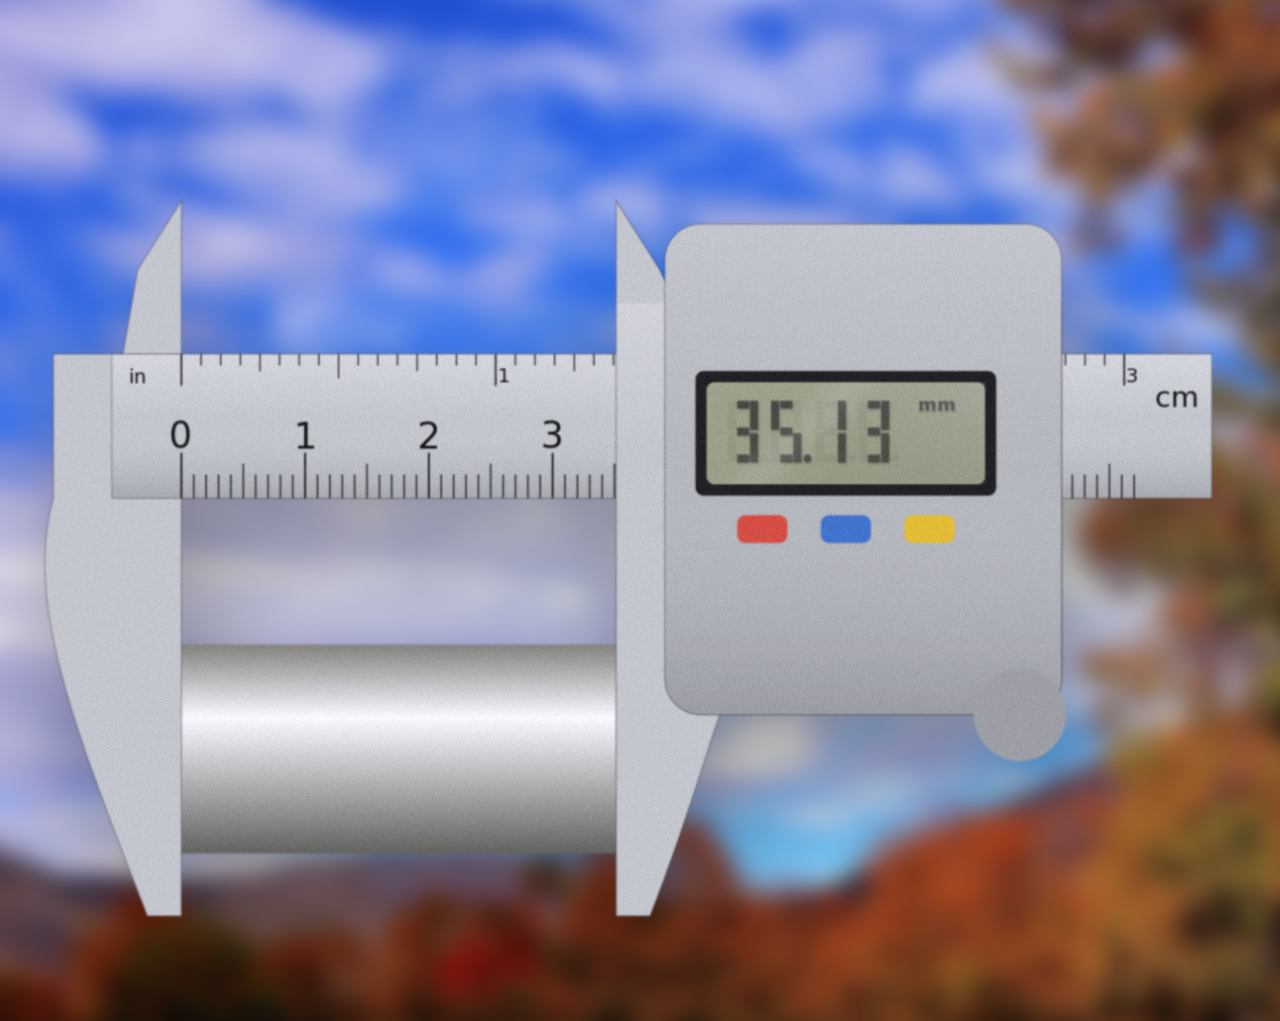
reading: {"value": 35.13, "unit": "mm"}
